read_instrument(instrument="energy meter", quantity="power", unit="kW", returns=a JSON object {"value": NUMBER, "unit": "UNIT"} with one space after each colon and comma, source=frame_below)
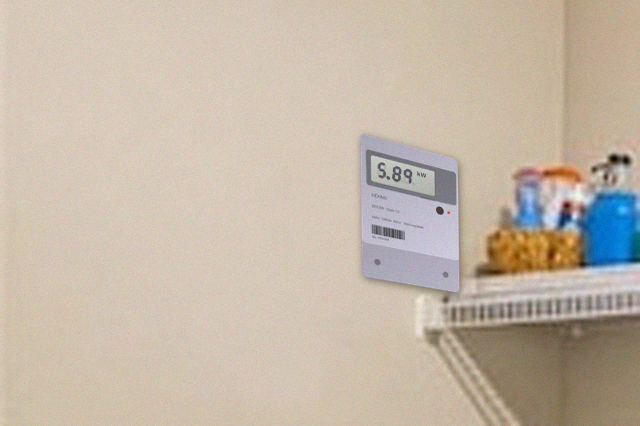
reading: {"value": 5.89, "unit": "kW"}
